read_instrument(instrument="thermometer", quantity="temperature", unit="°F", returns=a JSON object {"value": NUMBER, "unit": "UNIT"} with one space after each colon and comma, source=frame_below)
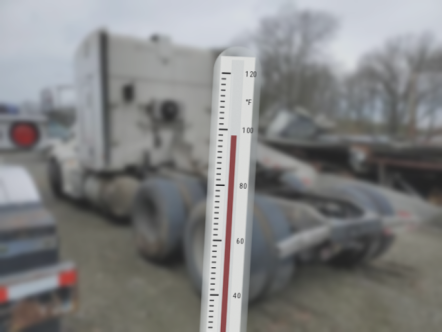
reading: {"value": 98, "unit": "°F"}
